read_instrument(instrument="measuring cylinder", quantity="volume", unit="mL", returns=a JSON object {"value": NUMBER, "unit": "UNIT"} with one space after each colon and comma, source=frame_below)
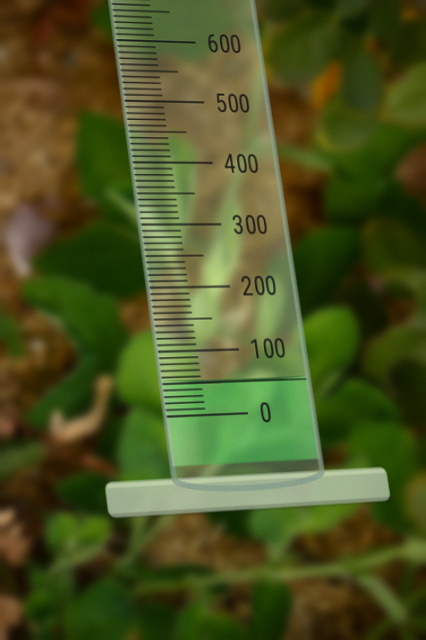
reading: {"value": 50, "unit": "mL"}
